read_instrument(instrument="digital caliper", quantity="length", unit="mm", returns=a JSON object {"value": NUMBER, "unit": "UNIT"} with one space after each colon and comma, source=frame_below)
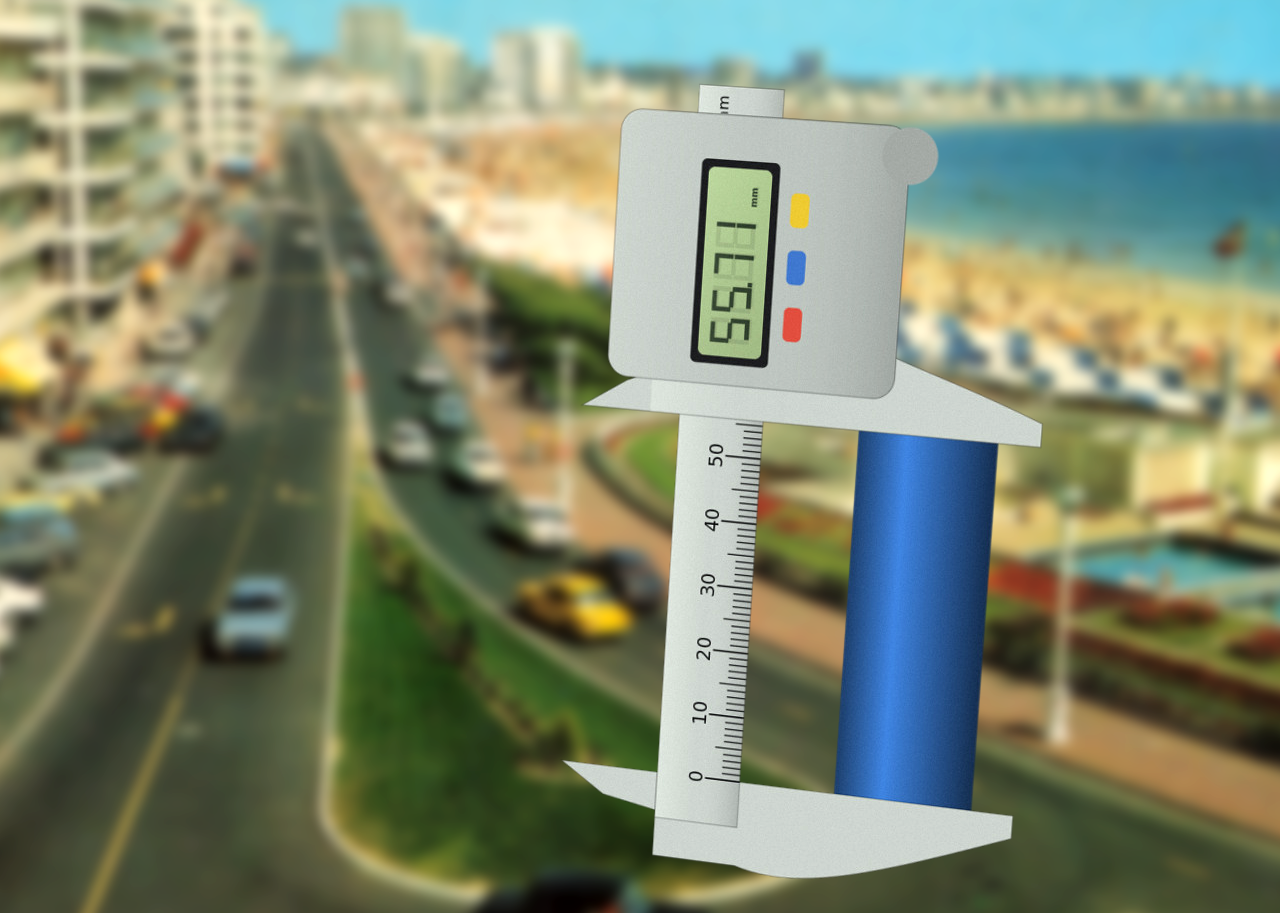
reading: {"value": 55.71, "unit": "mm"}
